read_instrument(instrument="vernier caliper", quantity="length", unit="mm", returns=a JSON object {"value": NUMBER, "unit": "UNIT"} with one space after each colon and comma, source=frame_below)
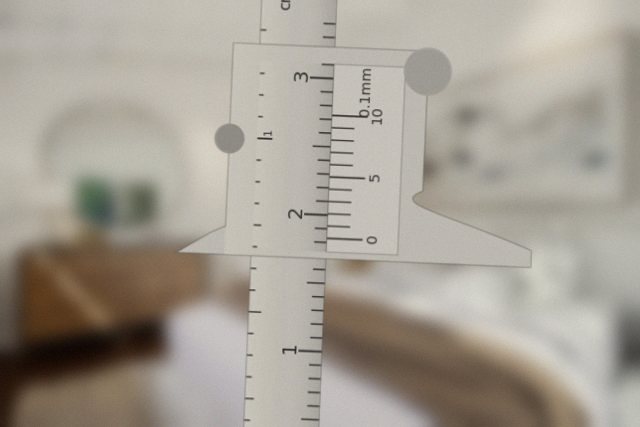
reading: {"value": 18.3, "unit": "mm"}
